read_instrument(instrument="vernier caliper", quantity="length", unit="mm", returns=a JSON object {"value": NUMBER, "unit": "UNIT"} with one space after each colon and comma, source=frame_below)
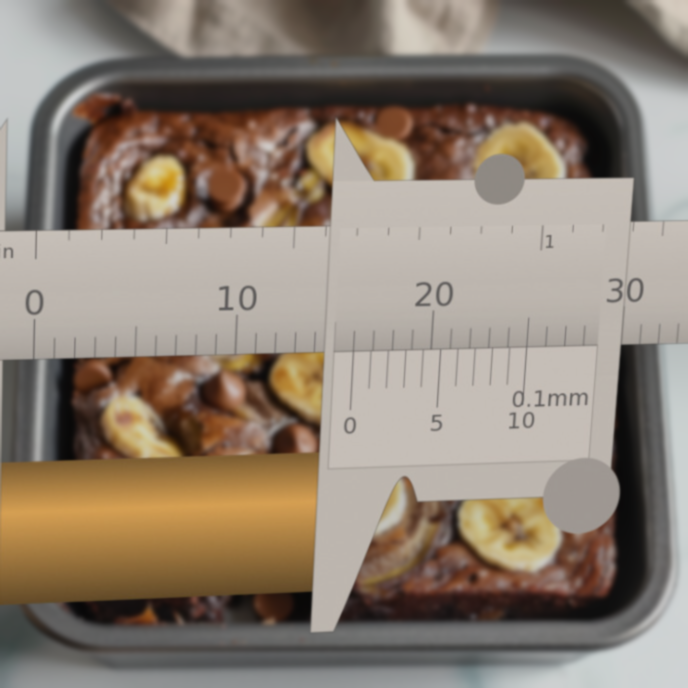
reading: {"value": 16.0, "unit": "mm"}
